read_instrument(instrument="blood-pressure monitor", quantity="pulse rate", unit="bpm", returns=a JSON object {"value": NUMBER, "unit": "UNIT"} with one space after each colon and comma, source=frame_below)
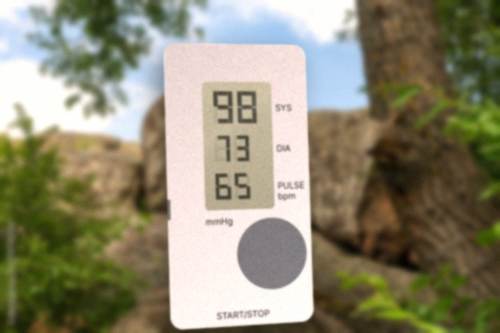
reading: {"value": 65, "unit": "bpm"}
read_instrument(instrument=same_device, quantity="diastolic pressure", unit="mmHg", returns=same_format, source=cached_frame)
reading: {"value": 73, "unit": "mmHg"}
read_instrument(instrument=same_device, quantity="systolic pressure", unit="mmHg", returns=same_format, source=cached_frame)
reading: {"value": 98, "unit": "mmHg"}
